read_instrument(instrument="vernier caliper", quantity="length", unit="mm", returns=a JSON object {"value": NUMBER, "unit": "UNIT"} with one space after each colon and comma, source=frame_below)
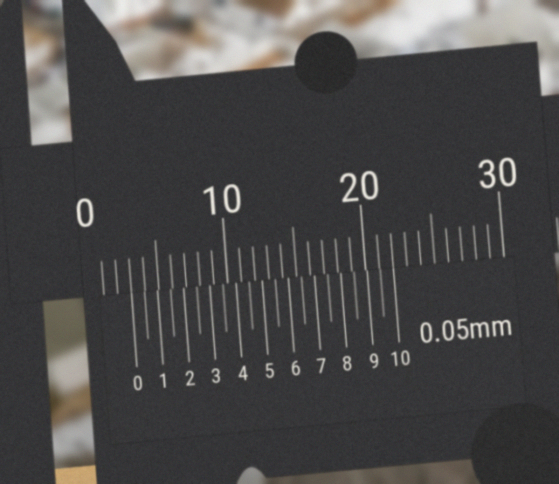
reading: {"value": 3.0, "unit": "mm"}
